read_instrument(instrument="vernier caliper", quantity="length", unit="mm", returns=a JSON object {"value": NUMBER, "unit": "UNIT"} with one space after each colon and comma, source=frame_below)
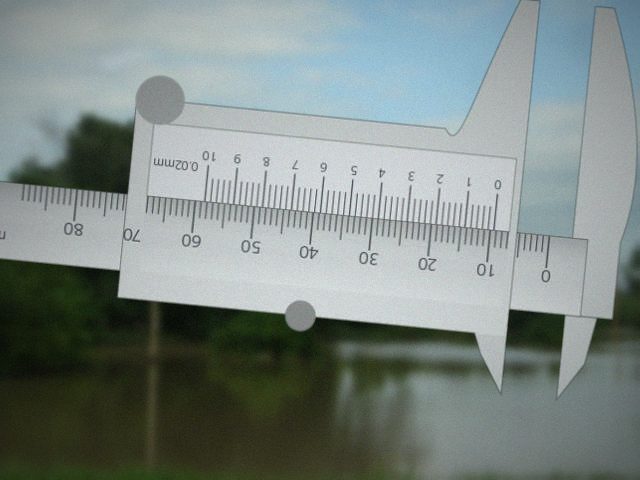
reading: {"value": 9.4, "unit": "mm"}
